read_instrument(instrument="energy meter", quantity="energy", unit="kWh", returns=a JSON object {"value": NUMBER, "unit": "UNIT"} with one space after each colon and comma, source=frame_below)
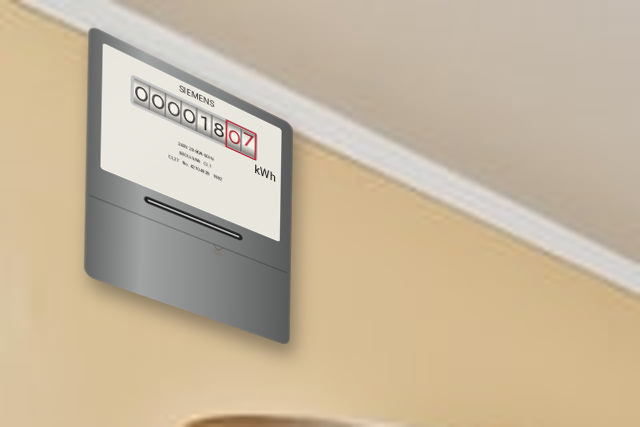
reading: {"value": 18.07, "unit": "kWh"}
